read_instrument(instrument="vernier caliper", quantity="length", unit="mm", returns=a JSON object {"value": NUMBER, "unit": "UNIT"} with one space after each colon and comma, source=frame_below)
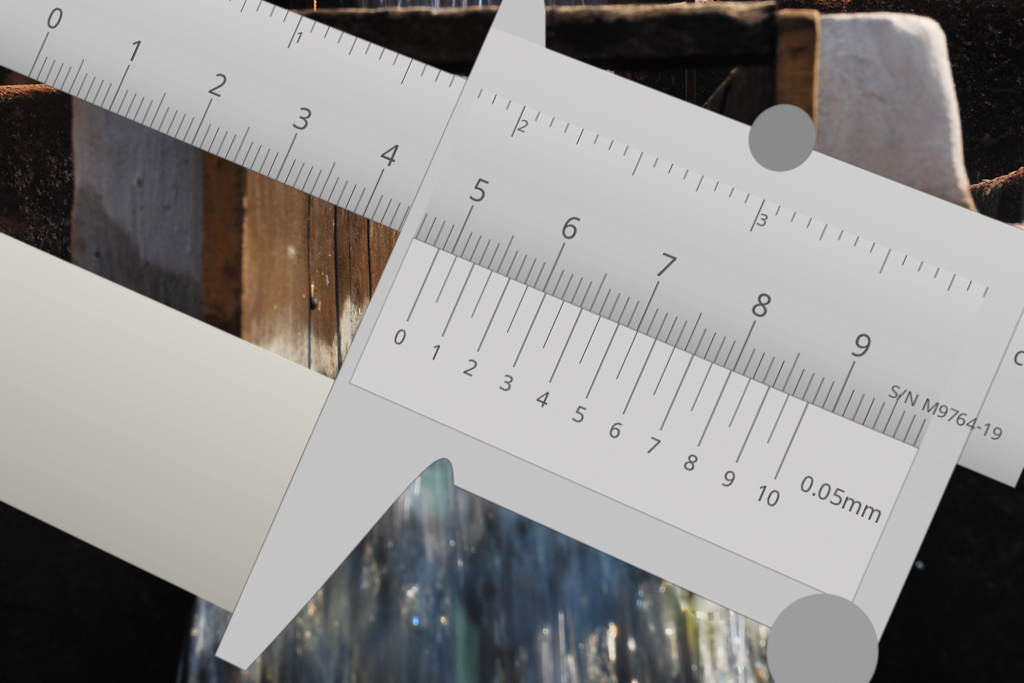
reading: {"value": 48.6, "unit": "mm"}
